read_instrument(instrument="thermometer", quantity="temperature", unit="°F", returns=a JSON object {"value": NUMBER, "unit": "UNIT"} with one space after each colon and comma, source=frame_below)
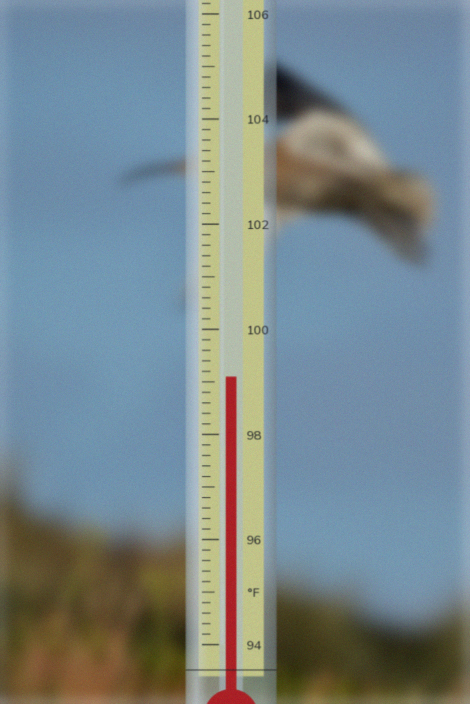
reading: {"value": 99.1, "unit": "°F"}
